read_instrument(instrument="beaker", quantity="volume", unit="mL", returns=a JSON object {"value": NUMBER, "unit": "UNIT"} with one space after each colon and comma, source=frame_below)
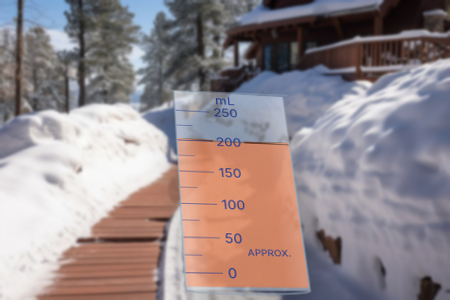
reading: {"value": 200, "unit": "mL"}
